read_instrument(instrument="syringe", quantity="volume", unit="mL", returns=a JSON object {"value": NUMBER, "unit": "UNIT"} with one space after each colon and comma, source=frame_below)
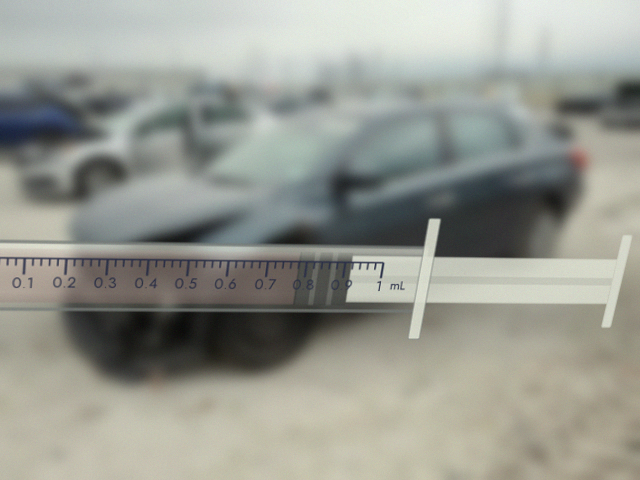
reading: {"value": 0.78, "unit": "mL"}
